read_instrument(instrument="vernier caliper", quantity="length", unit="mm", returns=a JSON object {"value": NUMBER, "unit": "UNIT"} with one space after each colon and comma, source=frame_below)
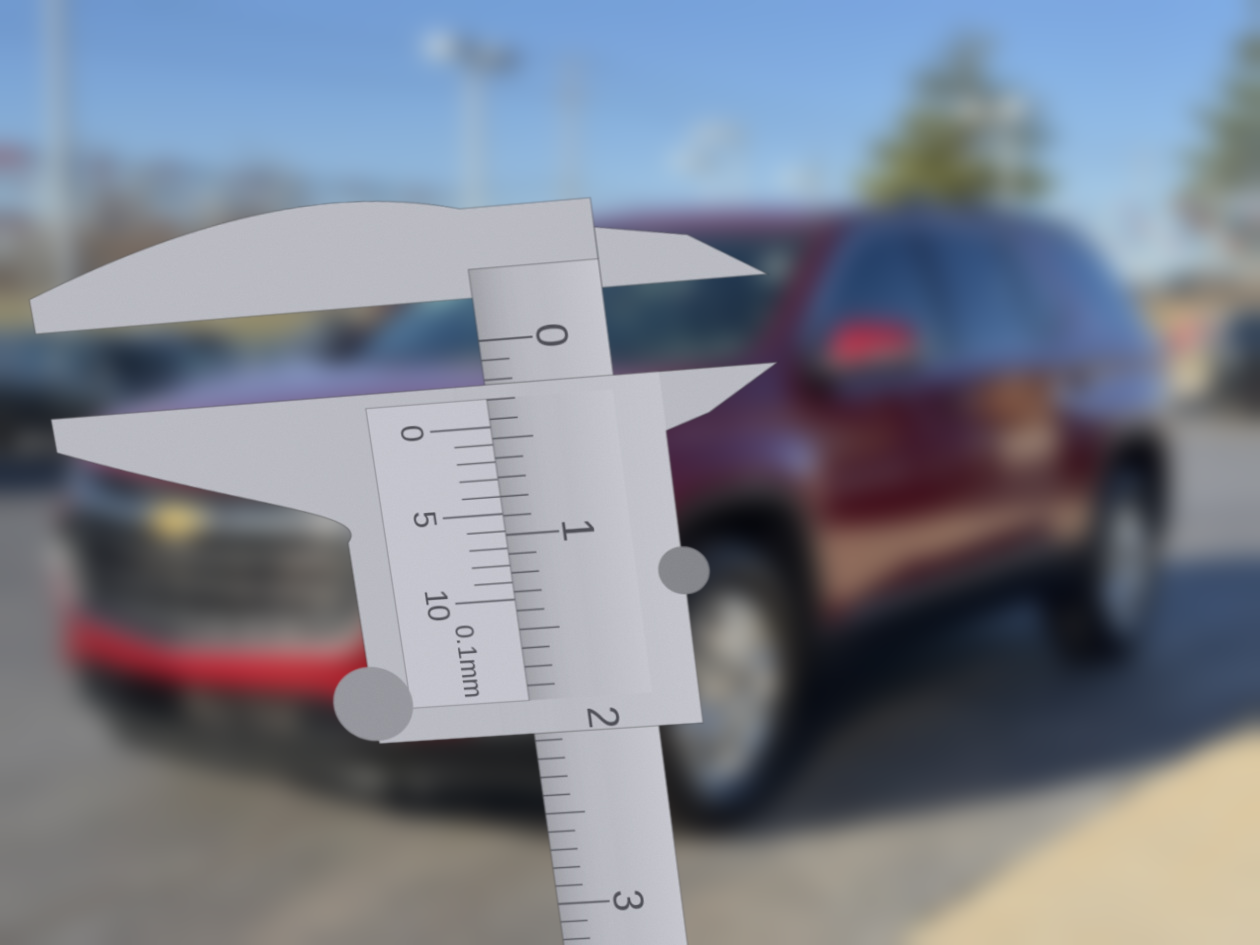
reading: {"value": 4.4, "unit": "mm"}
